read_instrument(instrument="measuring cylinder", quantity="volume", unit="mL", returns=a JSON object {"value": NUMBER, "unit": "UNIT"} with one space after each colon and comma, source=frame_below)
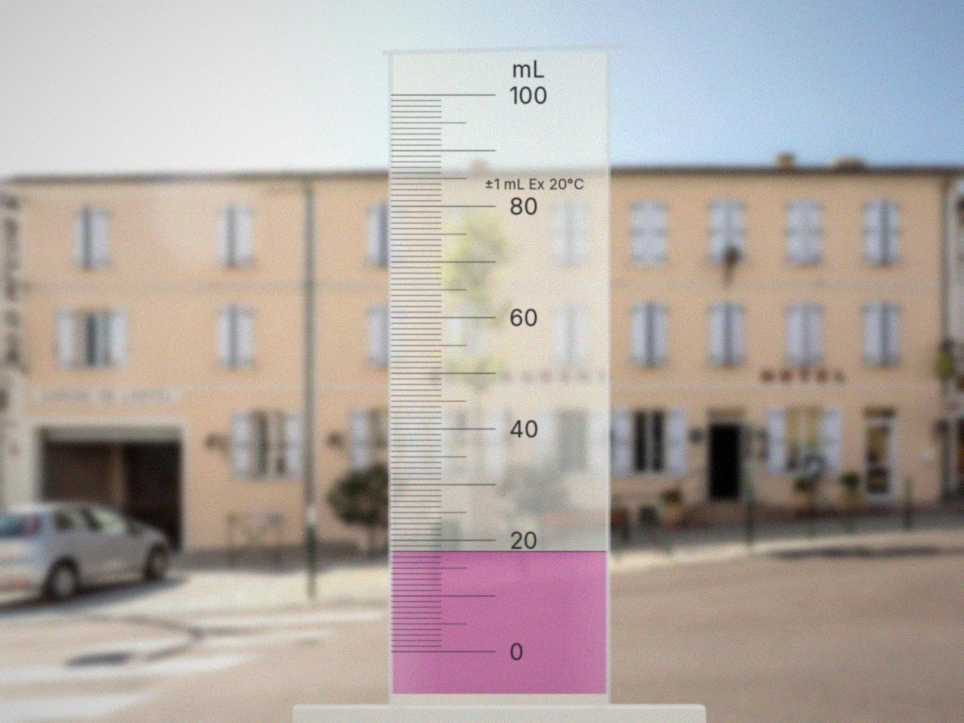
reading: {"value": 18, "unit": "mL"}
